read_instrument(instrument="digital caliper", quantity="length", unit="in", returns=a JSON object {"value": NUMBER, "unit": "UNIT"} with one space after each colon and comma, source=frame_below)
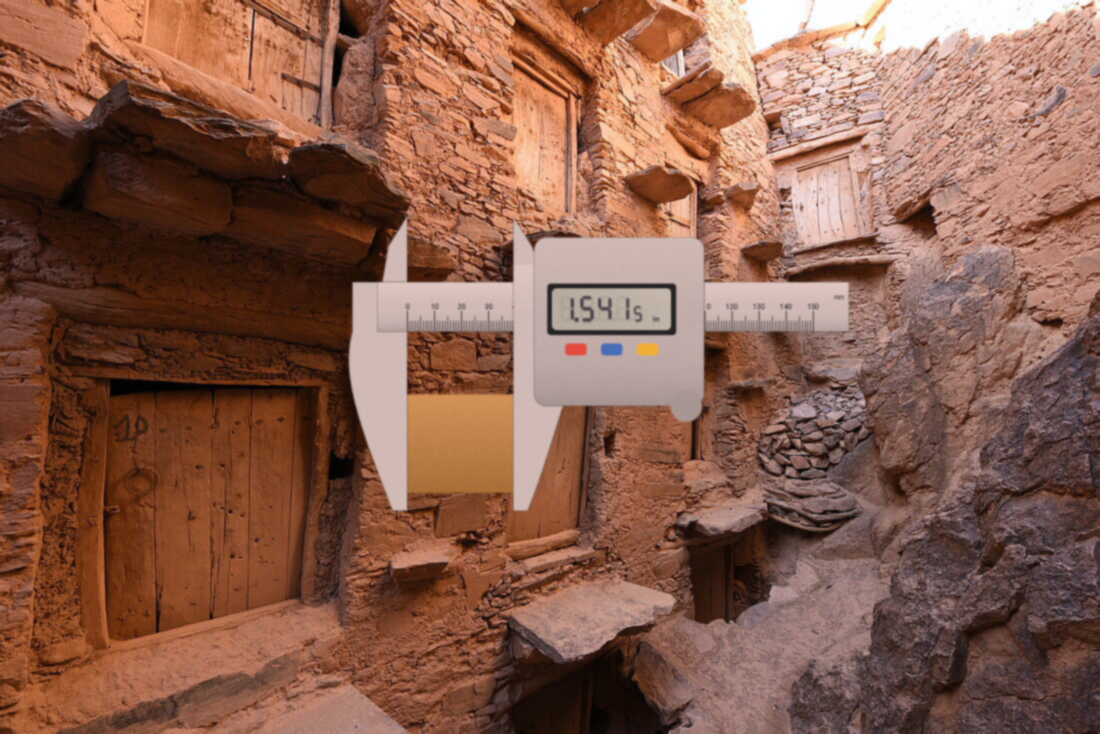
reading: {"value": 1.5415, "unit": "in"}
